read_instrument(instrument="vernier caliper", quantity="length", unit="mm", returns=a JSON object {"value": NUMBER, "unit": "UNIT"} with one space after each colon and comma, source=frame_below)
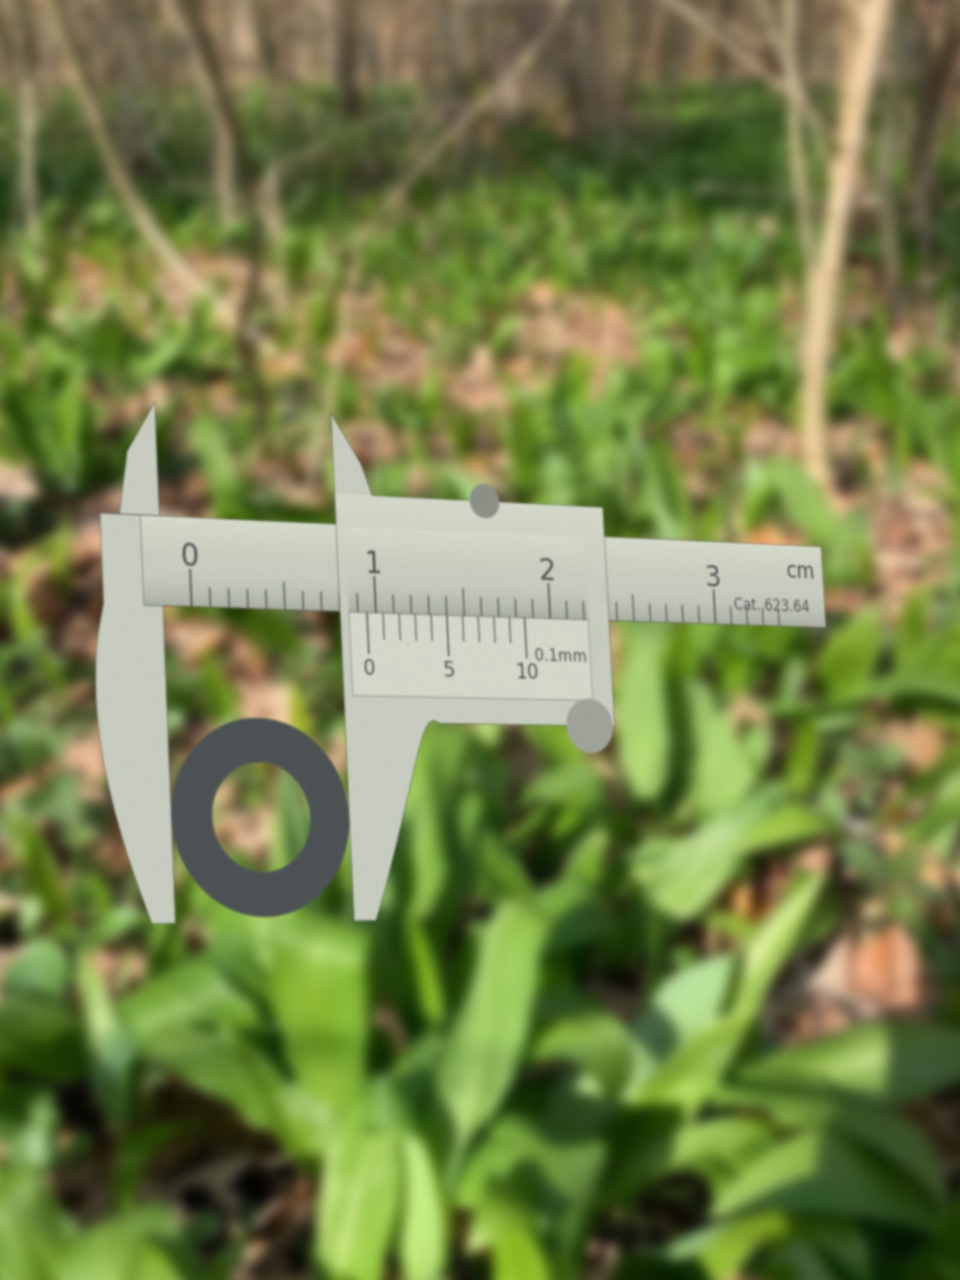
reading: {"value": 9.5, "unit": "mm"}
